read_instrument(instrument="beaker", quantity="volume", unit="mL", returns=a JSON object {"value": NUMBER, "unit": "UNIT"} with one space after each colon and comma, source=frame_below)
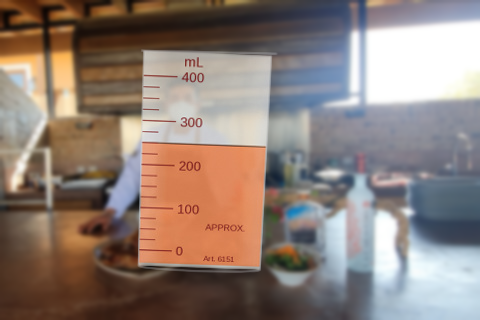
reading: {"value": 250, "unit": "mL"}
